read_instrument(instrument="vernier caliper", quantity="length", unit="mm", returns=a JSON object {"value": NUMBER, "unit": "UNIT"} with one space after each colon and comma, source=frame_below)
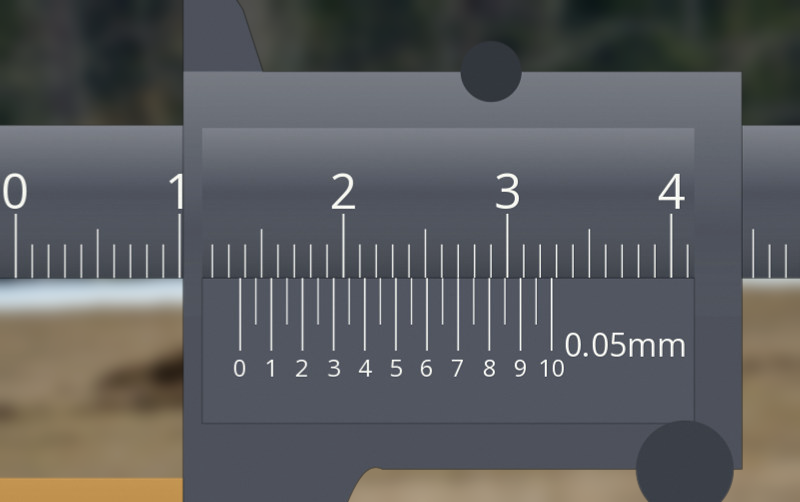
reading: {"value": 13.7, "unit": "mm"}
